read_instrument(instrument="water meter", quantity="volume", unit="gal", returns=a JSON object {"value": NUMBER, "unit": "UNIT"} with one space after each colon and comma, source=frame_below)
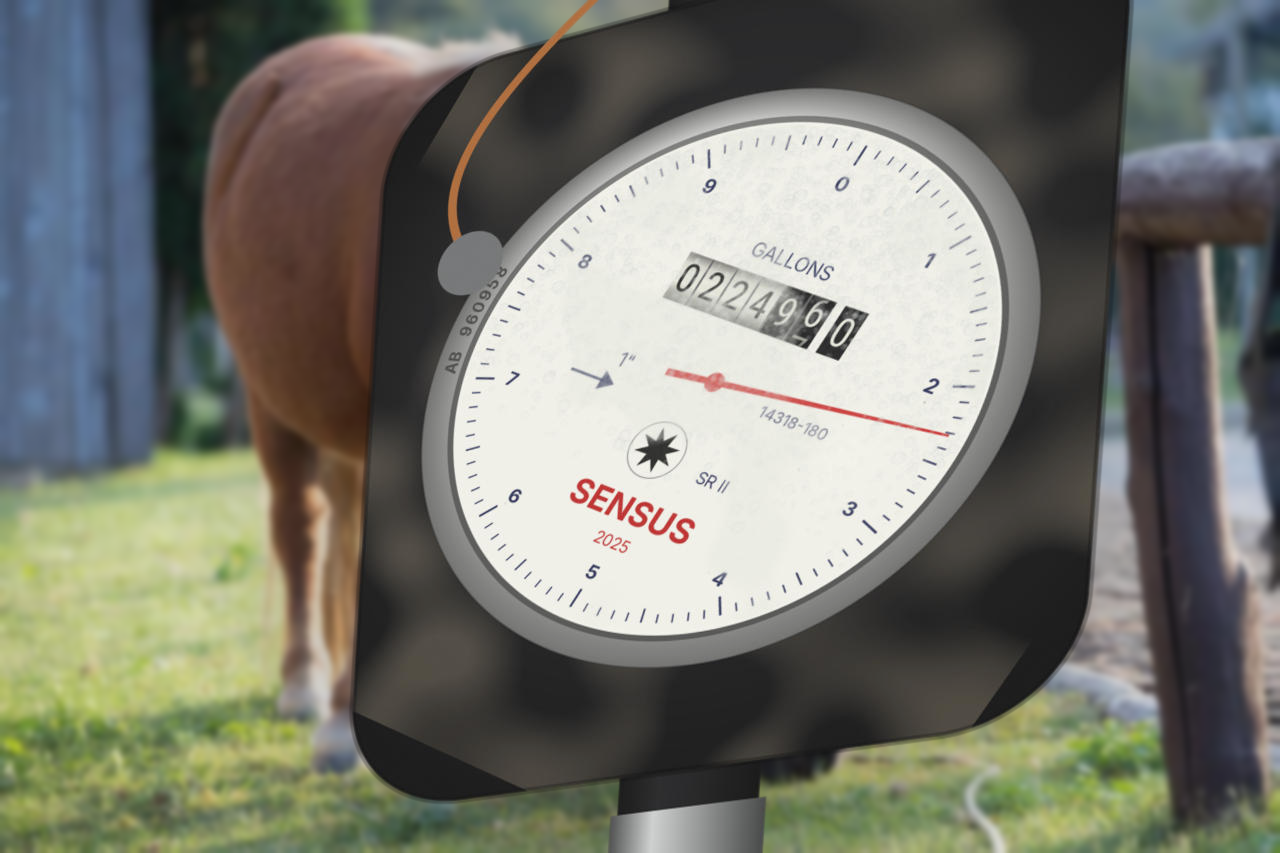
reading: {"value": 224962.3, "unit": "gal"}
